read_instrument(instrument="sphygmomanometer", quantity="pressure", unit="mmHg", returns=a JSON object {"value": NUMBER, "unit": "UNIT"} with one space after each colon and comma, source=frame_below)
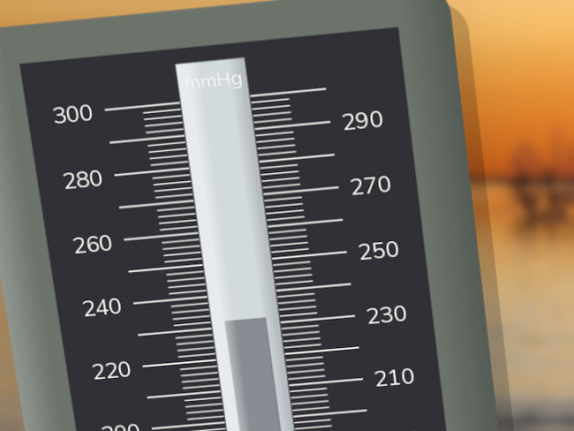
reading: {"value": 232, "unit": "mmHg"}
